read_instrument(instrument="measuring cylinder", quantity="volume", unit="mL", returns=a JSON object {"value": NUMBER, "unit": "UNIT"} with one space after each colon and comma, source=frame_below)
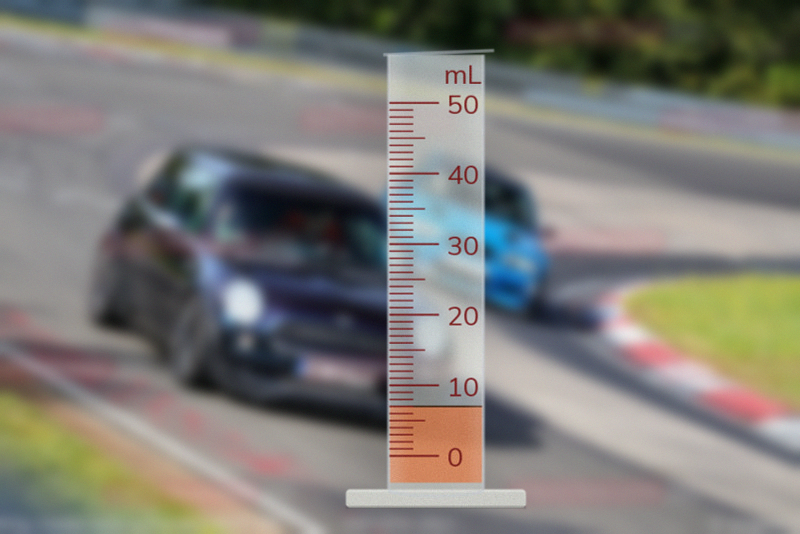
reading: {"value": 7, "unit": "mL"}
